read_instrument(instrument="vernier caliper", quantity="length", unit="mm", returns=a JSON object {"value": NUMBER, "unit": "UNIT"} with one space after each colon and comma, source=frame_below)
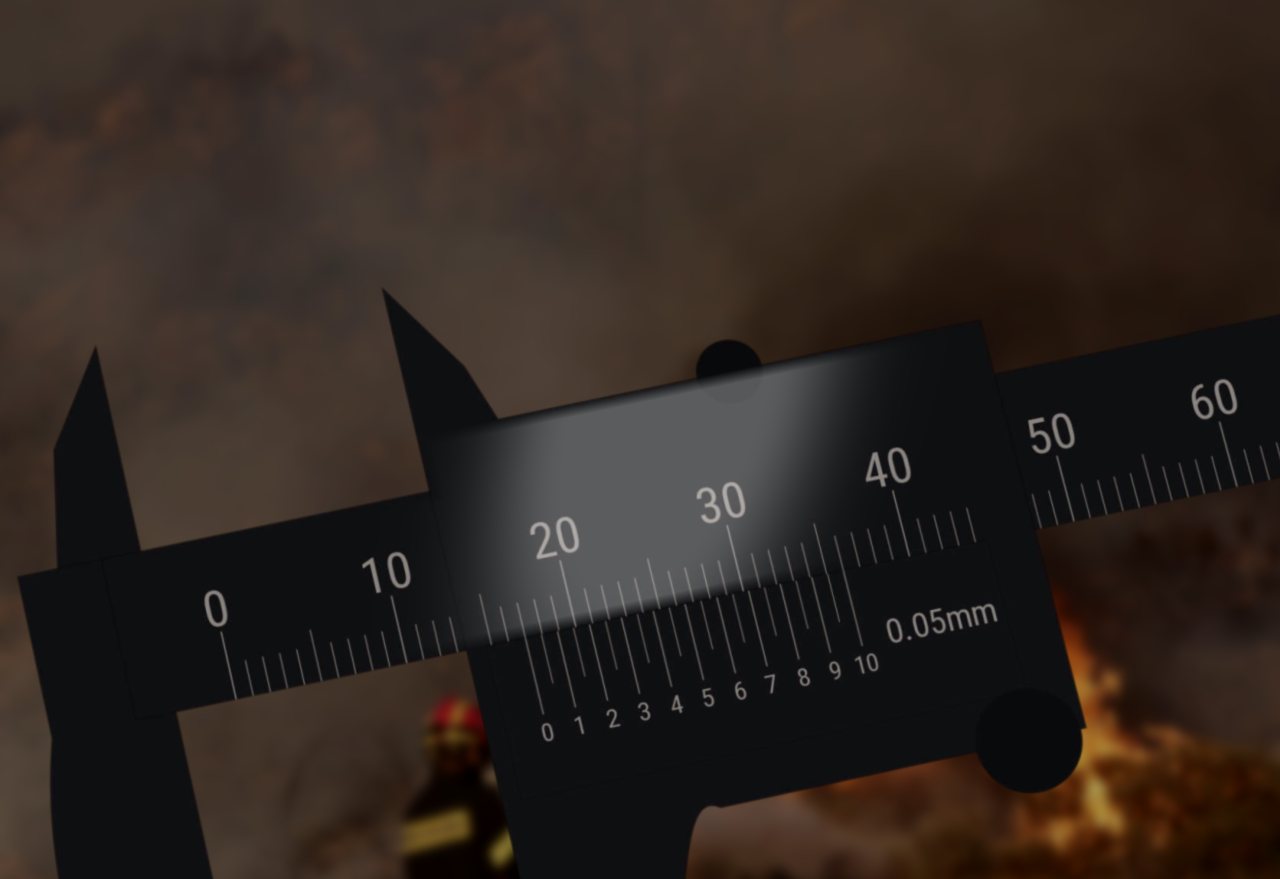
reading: {"value": 17.0, "unit": "mm"}
